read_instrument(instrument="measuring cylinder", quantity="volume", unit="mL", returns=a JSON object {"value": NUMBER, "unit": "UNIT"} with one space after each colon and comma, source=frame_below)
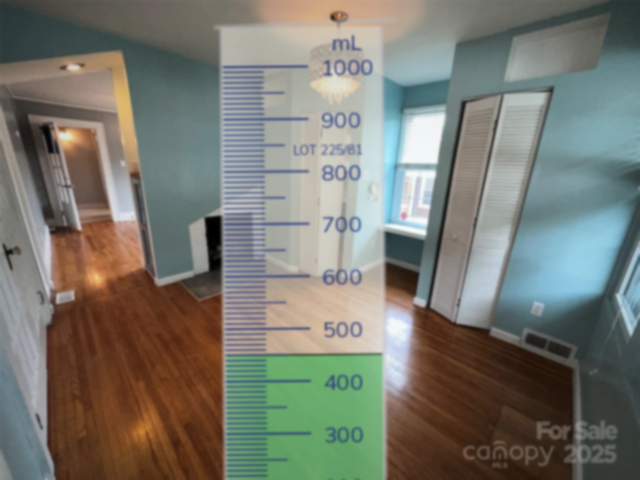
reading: {"value": 450, "unit": "mL"}
